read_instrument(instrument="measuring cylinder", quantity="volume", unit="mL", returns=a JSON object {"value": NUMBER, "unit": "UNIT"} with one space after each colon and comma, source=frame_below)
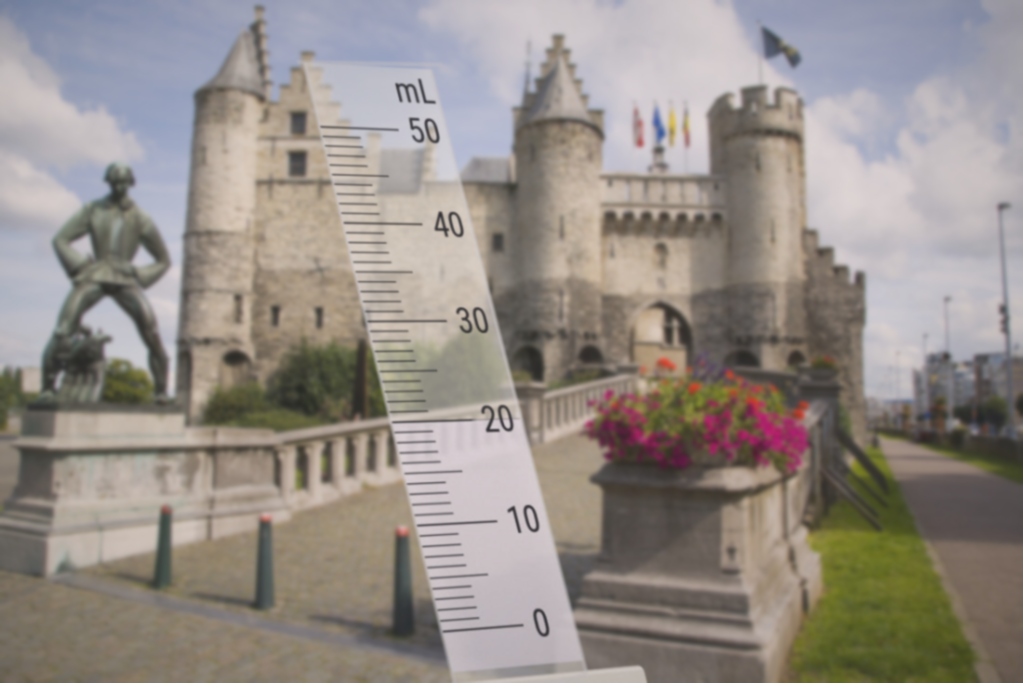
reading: {"value": 20, "unit": "mL"}
